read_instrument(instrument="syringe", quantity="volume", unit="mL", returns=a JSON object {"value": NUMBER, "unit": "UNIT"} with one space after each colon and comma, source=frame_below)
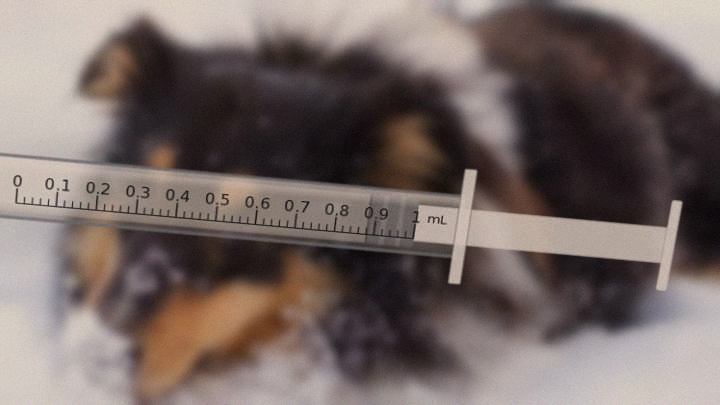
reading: {"value": 0.88, "unit": "mL"}
